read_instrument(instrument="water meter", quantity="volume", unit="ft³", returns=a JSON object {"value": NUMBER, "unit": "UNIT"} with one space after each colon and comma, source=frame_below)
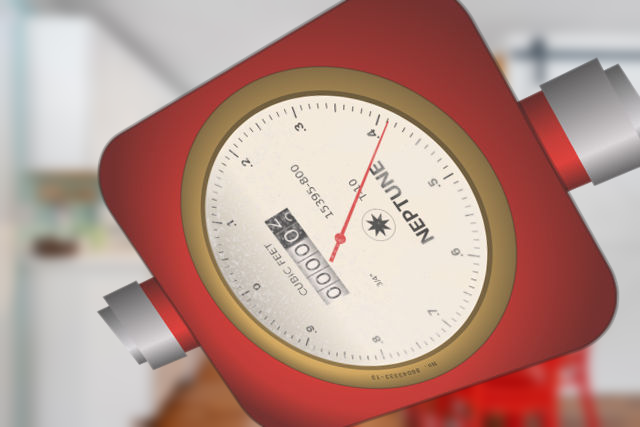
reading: {"value": 2.41, "unit": "ft³"}
